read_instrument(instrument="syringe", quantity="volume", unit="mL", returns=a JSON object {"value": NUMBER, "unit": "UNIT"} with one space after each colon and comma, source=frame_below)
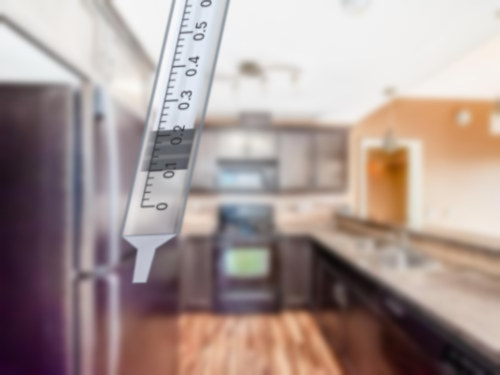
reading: {"value": 0.1, "unit": "mL"}
